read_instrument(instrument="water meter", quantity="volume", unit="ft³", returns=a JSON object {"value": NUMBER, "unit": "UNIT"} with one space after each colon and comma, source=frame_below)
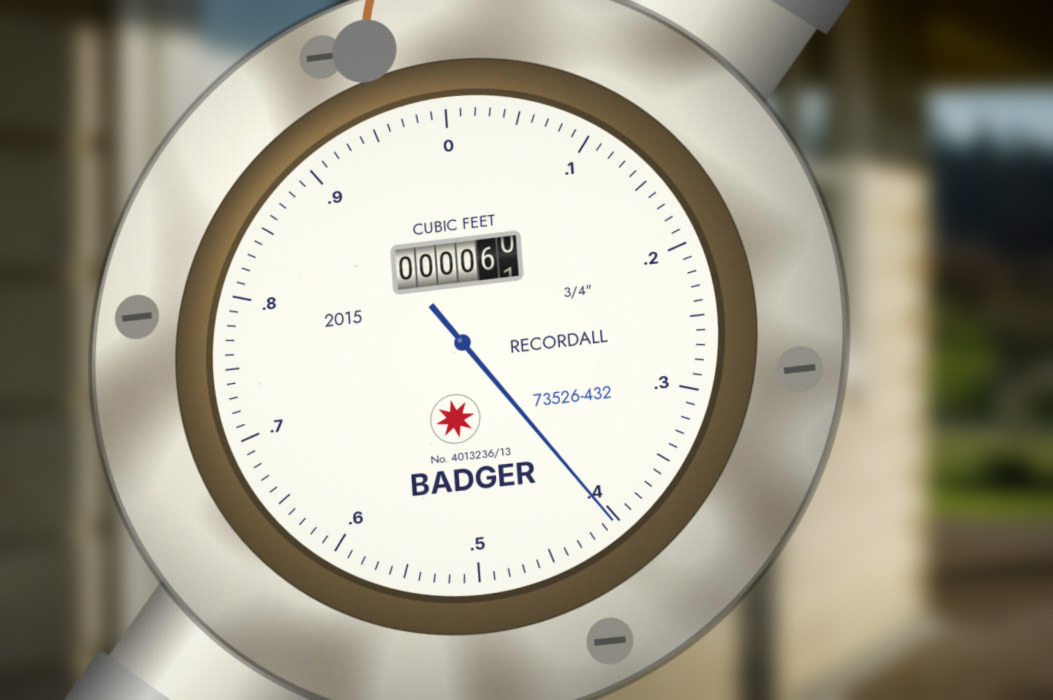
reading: {"value": 60.40, "unit": "ft³"}
